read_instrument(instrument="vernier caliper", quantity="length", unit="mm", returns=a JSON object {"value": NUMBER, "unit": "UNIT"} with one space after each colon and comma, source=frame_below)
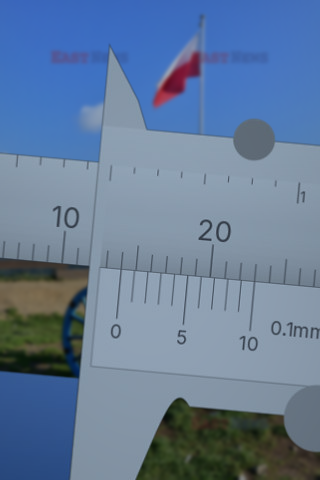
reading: {"value": 14.0, "unit": "mm"}
